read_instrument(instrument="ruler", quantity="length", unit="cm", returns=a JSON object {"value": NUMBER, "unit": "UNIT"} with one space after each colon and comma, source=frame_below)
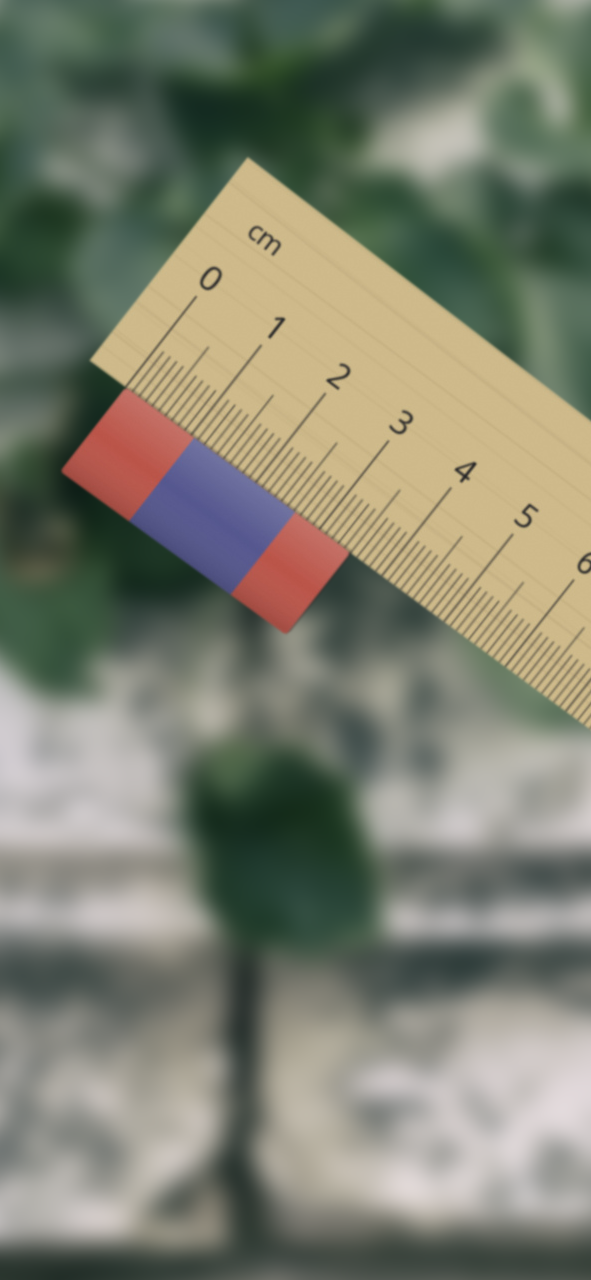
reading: {"value": 3.5, "unit": "cm"}
